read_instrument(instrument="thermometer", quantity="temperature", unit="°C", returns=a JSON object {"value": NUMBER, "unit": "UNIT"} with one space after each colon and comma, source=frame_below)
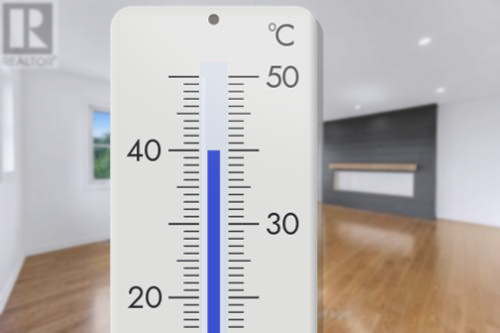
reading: {"value": 40, "unit": "°C"}
